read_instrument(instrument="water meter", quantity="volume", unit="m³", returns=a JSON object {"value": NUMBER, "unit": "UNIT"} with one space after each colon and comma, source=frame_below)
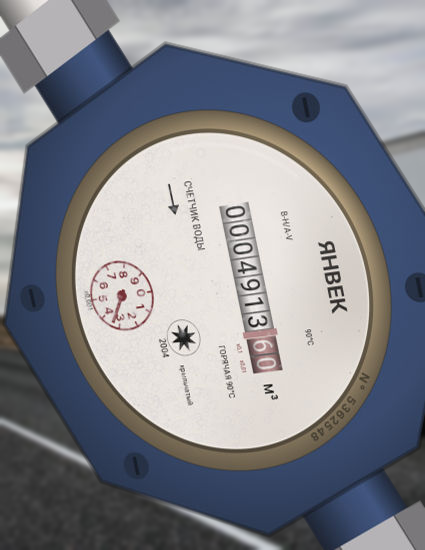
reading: {"value": 4913.603, "unit": "m³"}
